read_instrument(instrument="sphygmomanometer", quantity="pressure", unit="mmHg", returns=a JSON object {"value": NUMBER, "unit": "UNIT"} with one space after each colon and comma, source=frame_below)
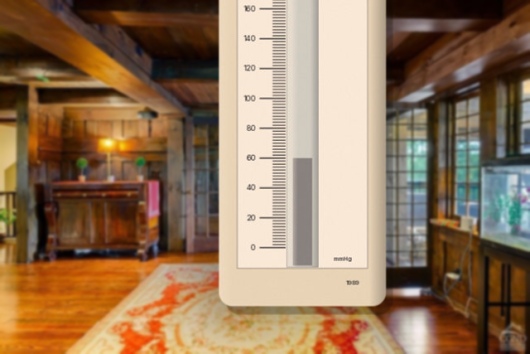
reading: {"value": 60, "unit": "mmHg"}
